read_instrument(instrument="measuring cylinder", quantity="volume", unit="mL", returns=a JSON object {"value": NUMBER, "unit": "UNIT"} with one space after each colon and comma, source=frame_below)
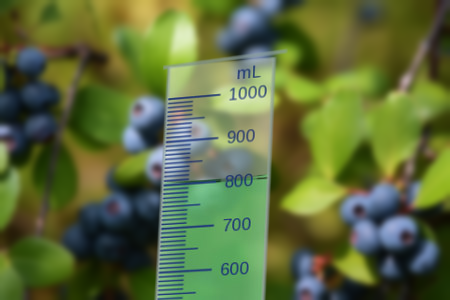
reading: {"value": 800, "unit": "mL"}
